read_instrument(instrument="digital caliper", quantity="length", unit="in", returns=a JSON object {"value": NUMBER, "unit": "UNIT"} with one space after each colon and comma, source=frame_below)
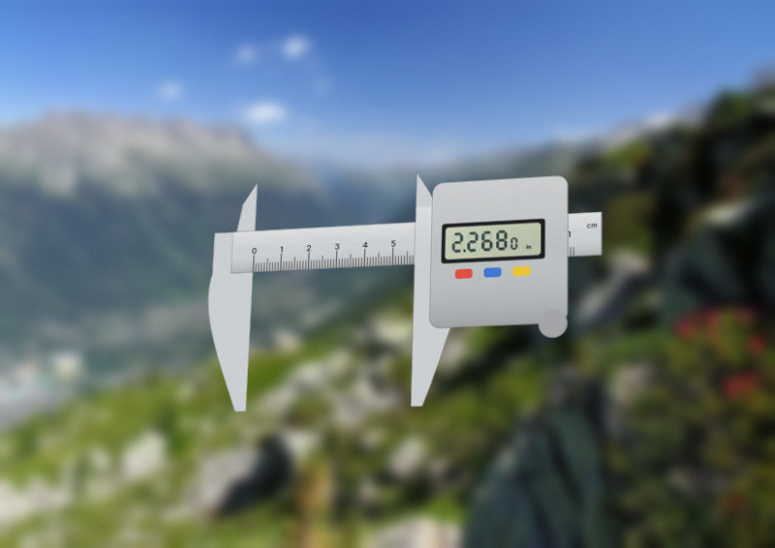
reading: {"value": 2.2680, "unit": "in"}
